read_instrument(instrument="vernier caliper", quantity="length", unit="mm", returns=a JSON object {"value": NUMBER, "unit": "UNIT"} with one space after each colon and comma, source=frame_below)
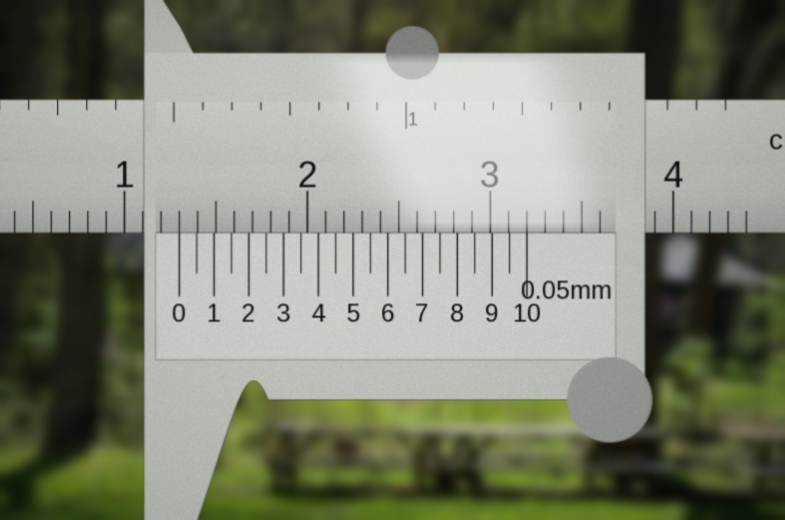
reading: {"value": 13.0, "unit": "mm"}
